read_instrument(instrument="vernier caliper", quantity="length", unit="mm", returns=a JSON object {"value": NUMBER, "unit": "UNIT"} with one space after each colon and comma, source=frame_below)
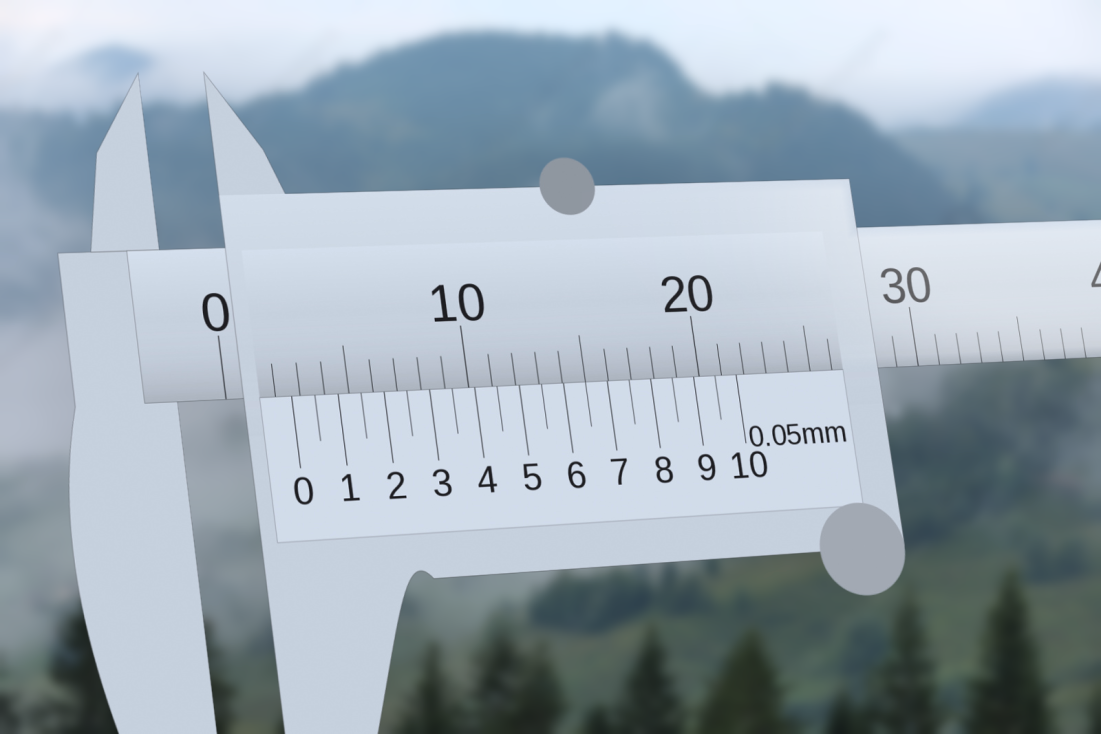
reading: {"value": 2.65, "unit": "mm"}
